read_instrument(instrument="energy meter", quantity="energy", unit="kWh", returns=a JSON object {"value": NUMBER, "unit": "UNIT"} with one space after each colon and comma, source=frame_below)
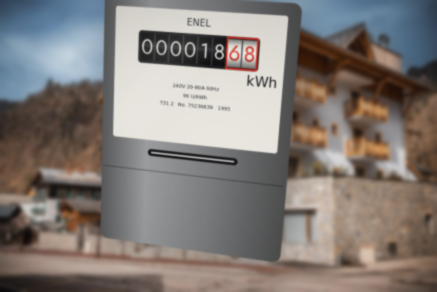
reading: {"value": 18.68, "unit": "kWh"}
